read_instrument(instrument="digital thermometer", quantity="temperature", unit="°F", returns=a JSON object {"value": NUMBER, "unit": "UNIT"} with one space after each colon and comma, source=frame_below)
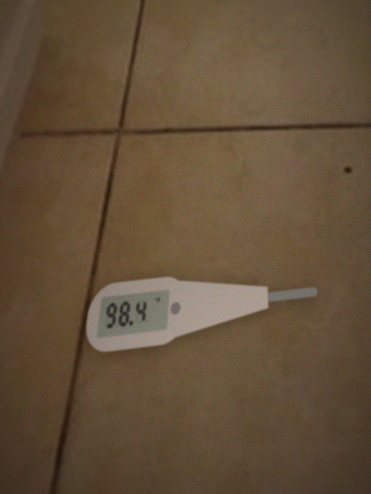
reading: {"value": 98.4, "unit": "°F"}
